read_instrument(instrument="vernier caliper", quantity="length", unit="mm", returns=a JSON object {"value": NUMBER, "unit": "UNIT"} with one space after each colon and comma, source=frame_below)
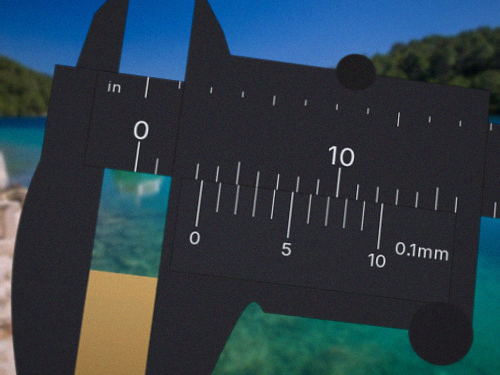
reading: {"value": 3.3, "unit": "mm"}
